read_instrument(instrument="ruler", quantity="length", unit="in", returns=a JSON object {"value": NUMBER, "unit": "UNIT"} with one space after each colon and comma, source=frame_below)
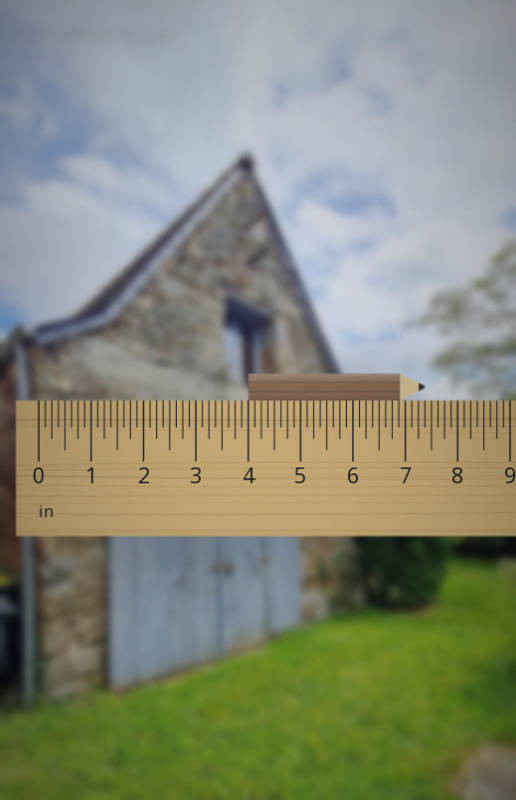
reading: {"value": 3.375, "unit": "in"}
